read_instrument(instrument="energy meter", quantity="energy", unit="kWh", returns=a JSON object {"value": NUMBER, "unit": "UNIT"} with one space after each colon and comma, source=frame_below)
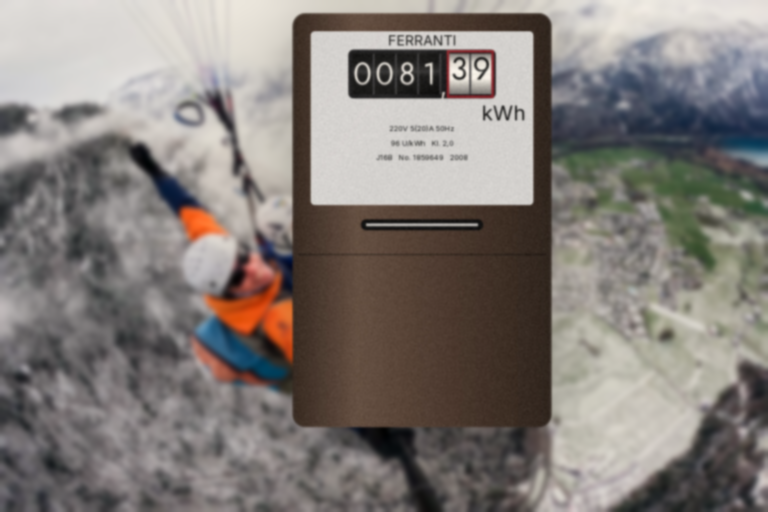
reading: {"value": 81.39, "unit": "kWh"}
